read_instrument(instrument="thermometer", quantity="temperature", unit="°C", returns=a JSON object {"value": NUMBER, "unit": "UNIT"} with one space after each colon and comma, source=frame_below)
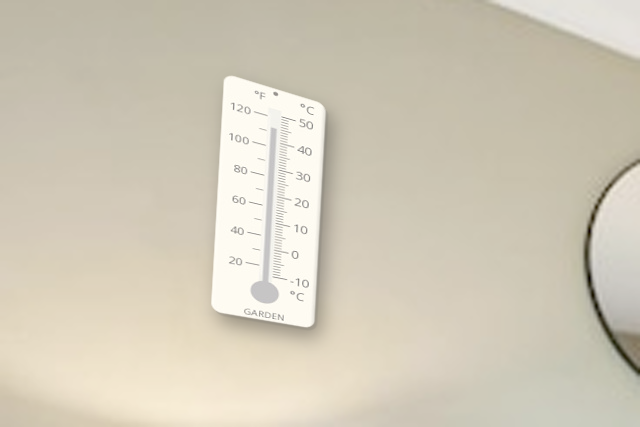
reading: {"value": 45, "unit": "°C"}
